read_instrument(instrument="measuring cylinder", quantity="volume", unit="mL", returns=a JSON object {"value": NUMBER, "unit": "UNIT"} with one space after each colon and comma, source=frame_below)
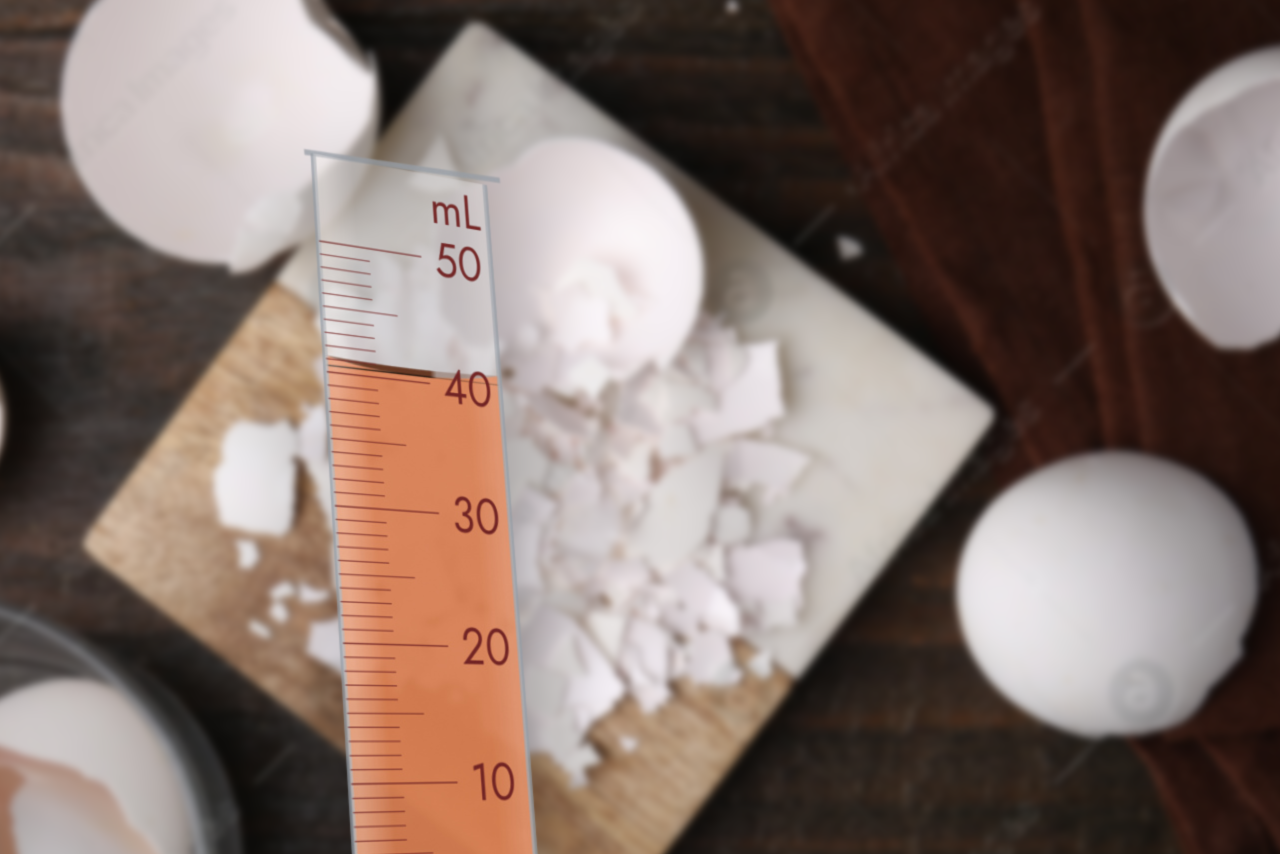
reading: {"value": 40.5, "unit": "mL"}
